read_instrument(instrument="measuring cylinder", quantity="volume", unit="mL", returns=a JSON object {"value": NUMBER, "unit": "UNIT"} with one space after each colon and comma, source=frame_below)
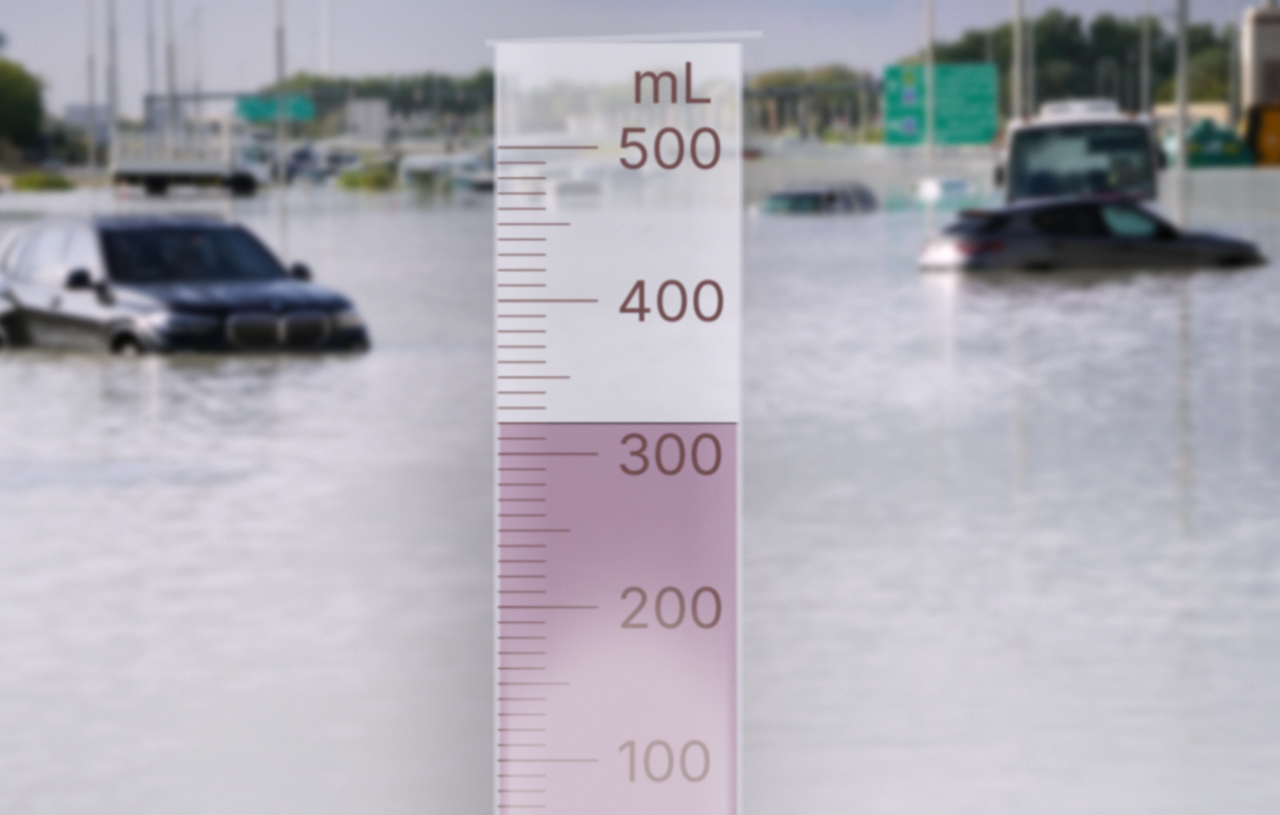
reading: {"value": 320, "unit": "mL"}
